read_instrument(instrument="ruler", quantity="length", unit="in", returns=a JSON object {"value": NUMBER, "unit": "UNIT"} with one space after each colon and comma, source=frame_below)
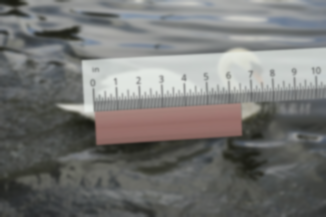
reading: {"value": 6.5, "unit": "in"}
